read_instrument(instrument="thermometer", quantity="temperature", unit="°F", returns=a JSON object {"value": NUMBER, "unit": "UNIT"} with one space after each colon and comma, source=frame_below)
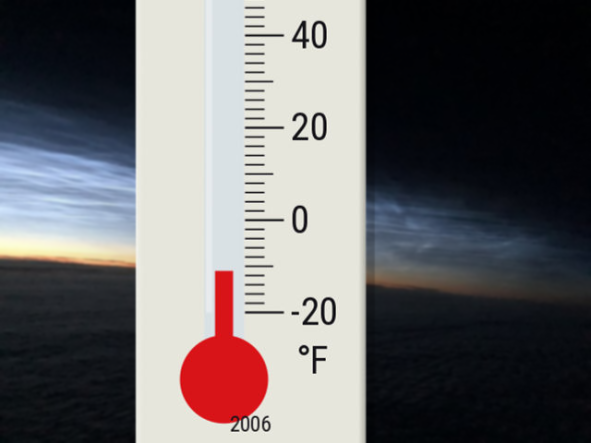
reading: {"value": -11, "unit": "°F"}
